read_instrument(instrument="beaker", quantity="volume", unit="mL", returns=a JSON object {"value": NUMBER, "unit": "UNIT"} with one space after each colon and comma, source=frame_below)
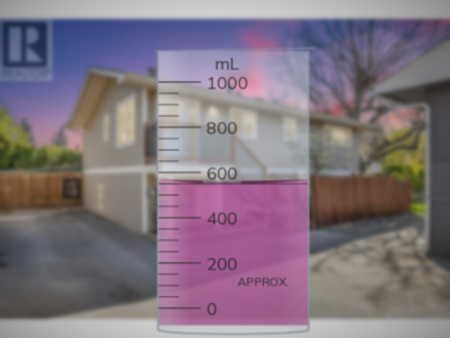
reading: {"value": 550, "unit": "mL"}
